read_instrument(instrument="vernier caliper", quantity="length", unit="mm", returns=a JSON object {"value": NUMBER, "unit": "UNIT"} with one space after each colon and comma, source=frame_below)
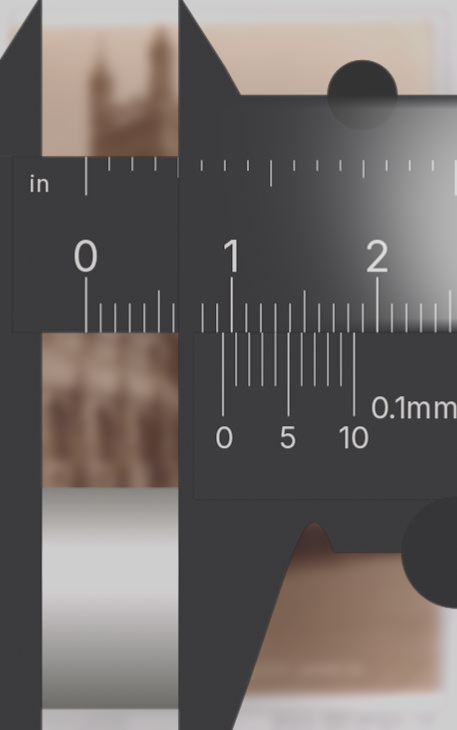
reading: {"value": 9.4, "unit": "mm"}
